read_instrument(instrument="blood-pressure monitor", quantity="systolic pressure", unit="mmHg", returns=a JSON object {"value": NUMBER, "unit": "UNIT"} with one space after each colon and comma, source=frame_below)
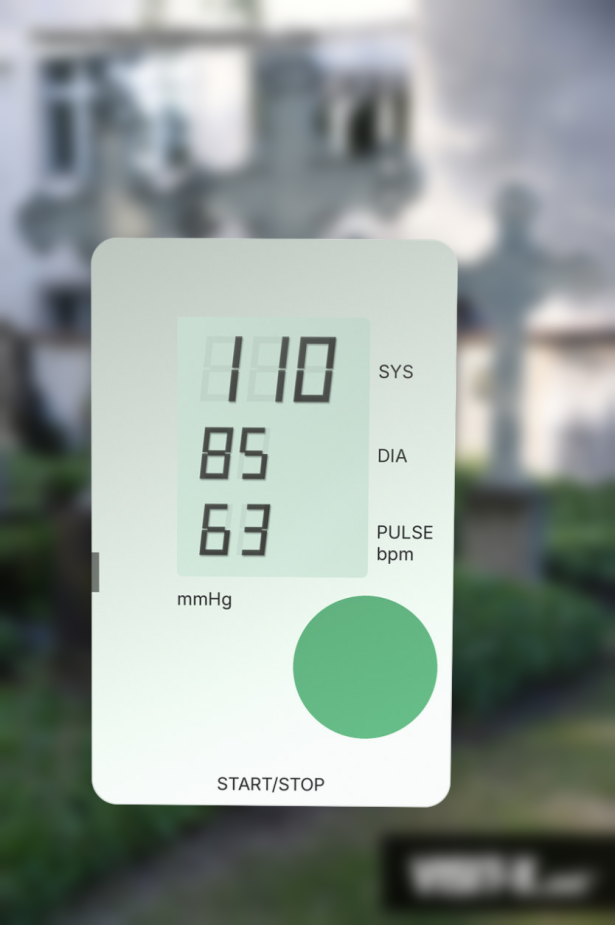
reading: {"value": 110, "unit": "mmHg"}
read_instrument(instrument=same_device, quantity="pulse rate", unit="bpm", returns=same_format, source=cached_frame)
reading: {"value": 63, "unit": "bpm"}
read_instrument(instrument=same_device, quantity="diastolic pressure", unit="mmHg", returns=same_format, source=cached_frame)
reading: {"value": 85, "unit": "mmHg"}
